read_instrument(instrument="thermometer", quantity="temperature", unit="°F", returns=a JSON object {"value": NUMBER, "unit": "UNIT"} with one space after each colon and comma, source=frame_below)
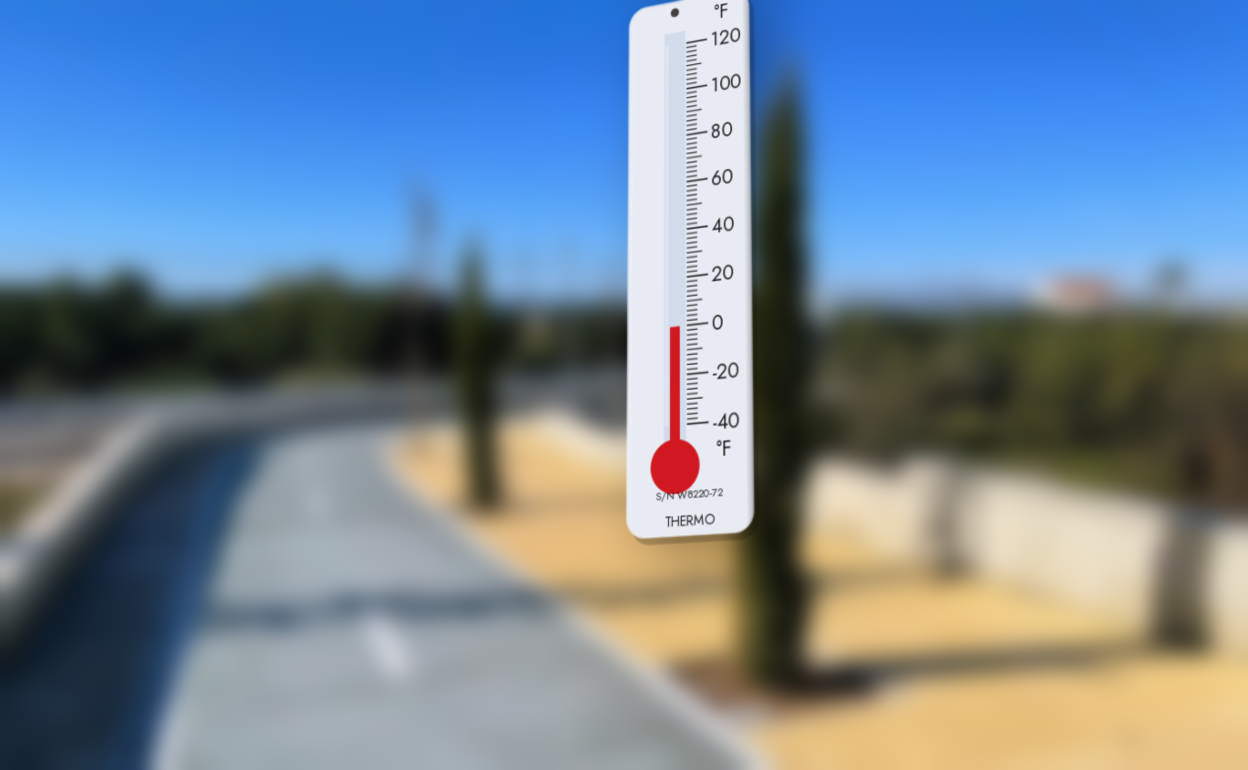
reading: {"value": 0, "unit": "°F"}
